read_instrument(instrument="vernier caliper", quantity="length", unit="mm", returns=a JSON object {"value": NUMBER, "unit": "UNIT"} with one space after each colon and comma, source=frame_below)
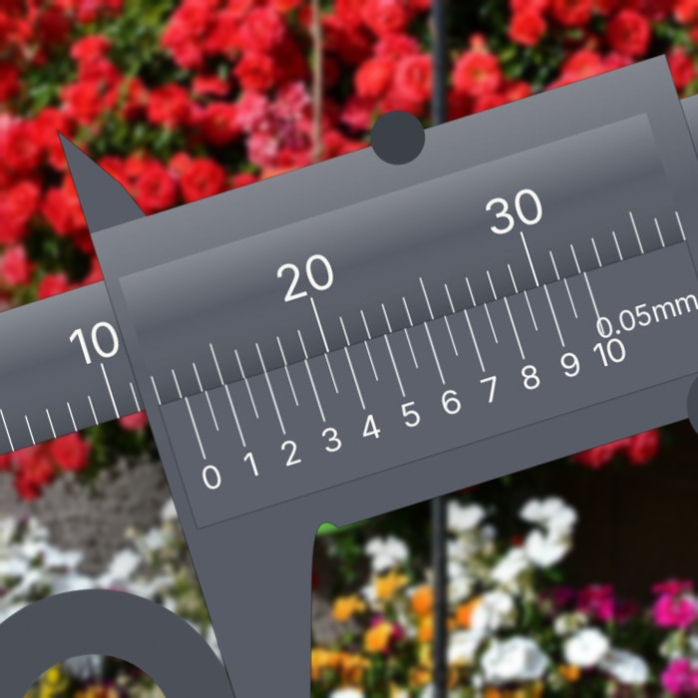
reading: {"value": 13.20, "unit": "mm"}
